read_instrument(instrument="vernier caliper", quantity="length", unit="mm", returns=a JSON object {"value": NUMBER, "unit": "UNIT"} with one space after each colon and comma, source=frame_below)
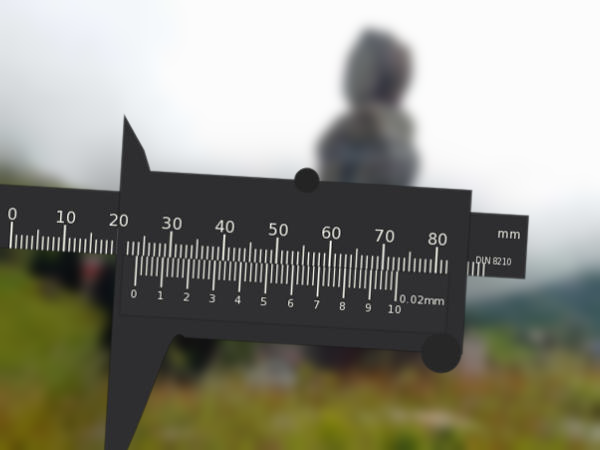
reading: {"value": 23.8, "unit": "mm"}
